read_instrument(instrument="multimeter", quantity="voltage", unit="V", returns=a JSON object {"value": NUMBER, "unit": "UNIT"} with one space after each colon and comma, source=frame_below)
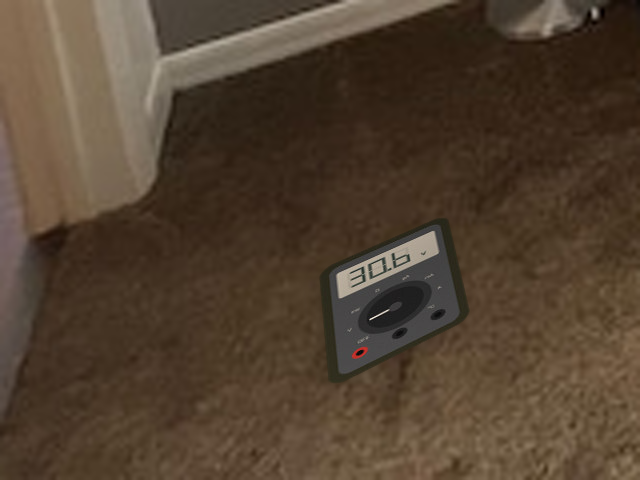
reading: {"value": 30.6, "unit": "V"}
